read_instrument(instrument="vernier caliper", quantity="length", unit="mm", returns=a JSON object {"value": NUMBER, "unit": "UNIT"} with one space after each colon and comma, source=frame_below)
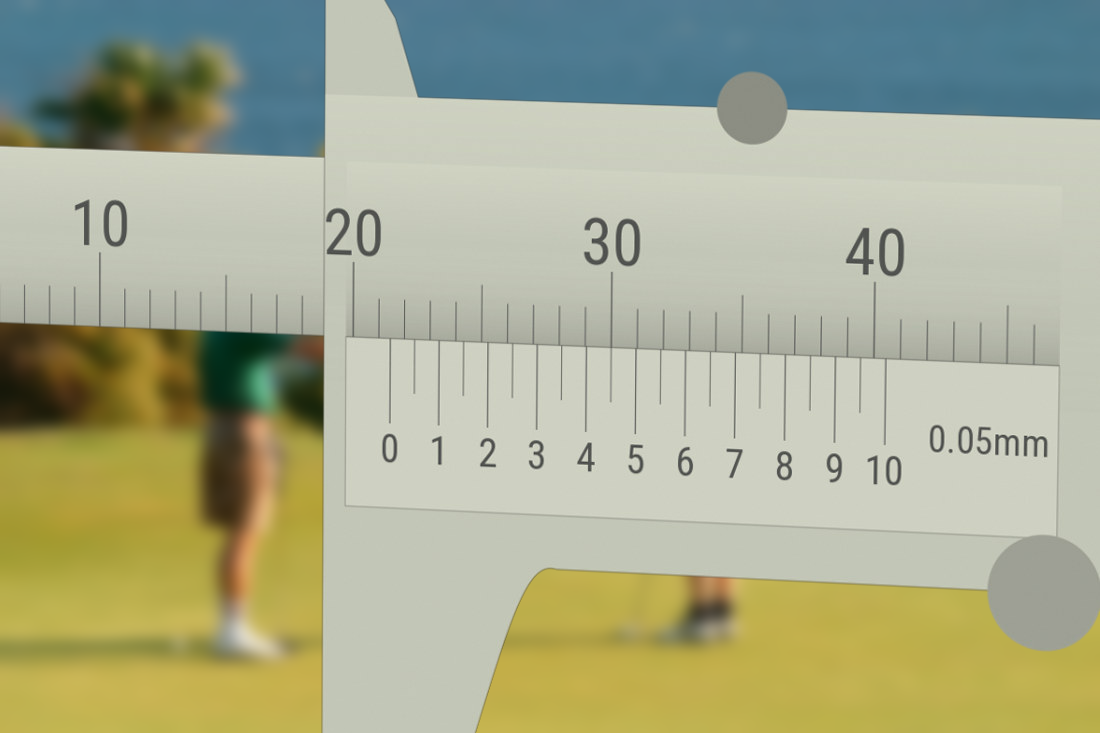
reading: {"value": 21.45, "unit": "mm"}
